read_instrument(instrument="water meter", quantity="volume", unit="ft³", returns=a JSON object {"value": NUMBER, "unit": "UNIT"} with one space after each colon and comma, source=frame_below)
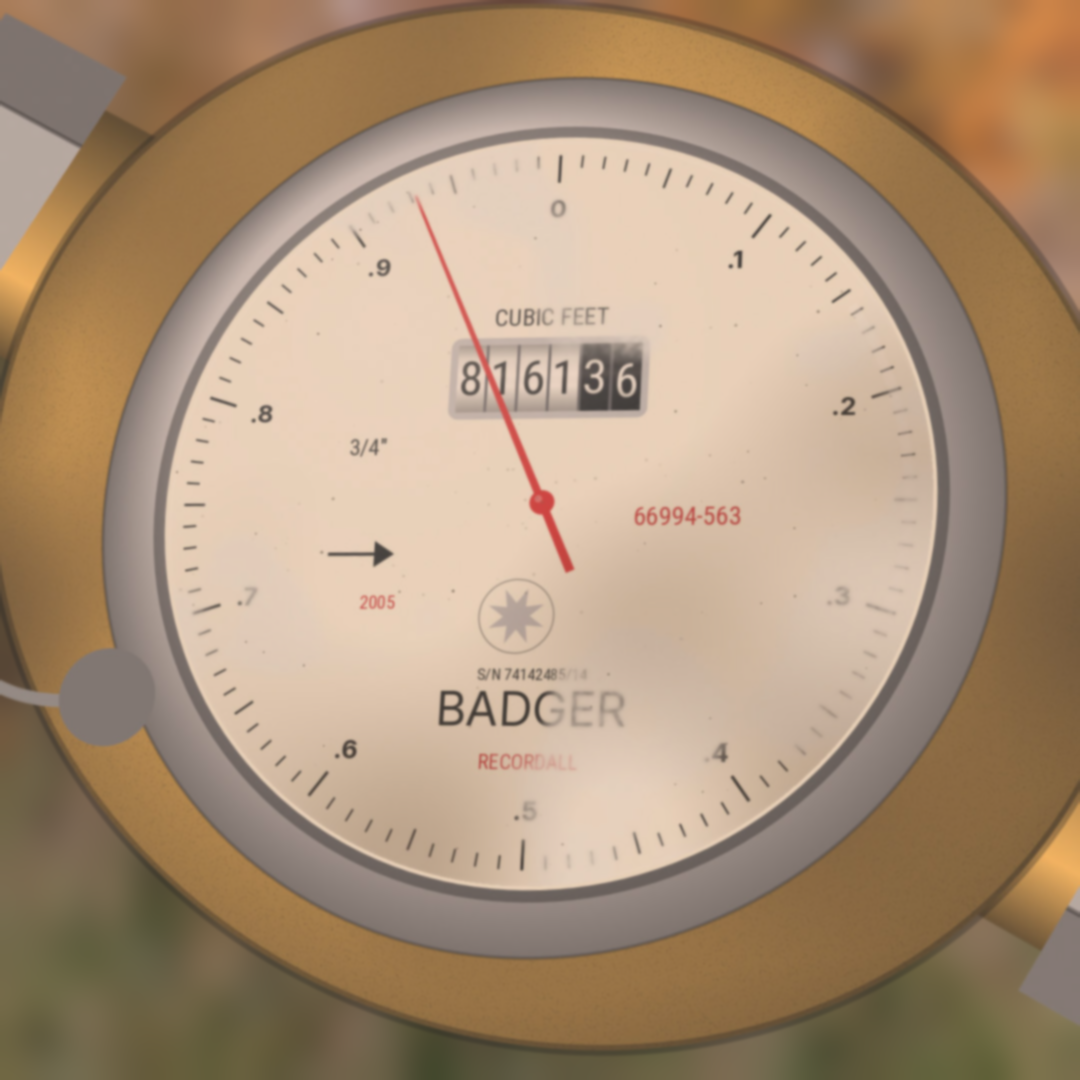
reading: {"value": 816135.93, "unit": "ft³"}
